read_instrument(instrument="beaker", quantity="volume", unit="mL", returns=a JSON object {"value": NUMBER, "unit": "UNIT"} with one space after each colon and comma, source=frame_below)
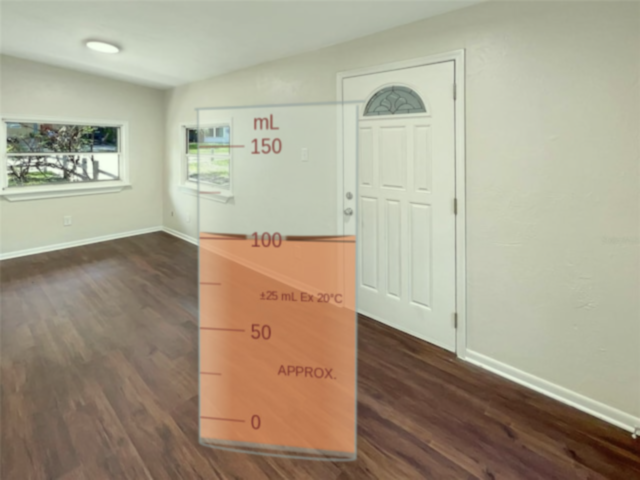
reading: {"value": 100, "unit": "mL"}
